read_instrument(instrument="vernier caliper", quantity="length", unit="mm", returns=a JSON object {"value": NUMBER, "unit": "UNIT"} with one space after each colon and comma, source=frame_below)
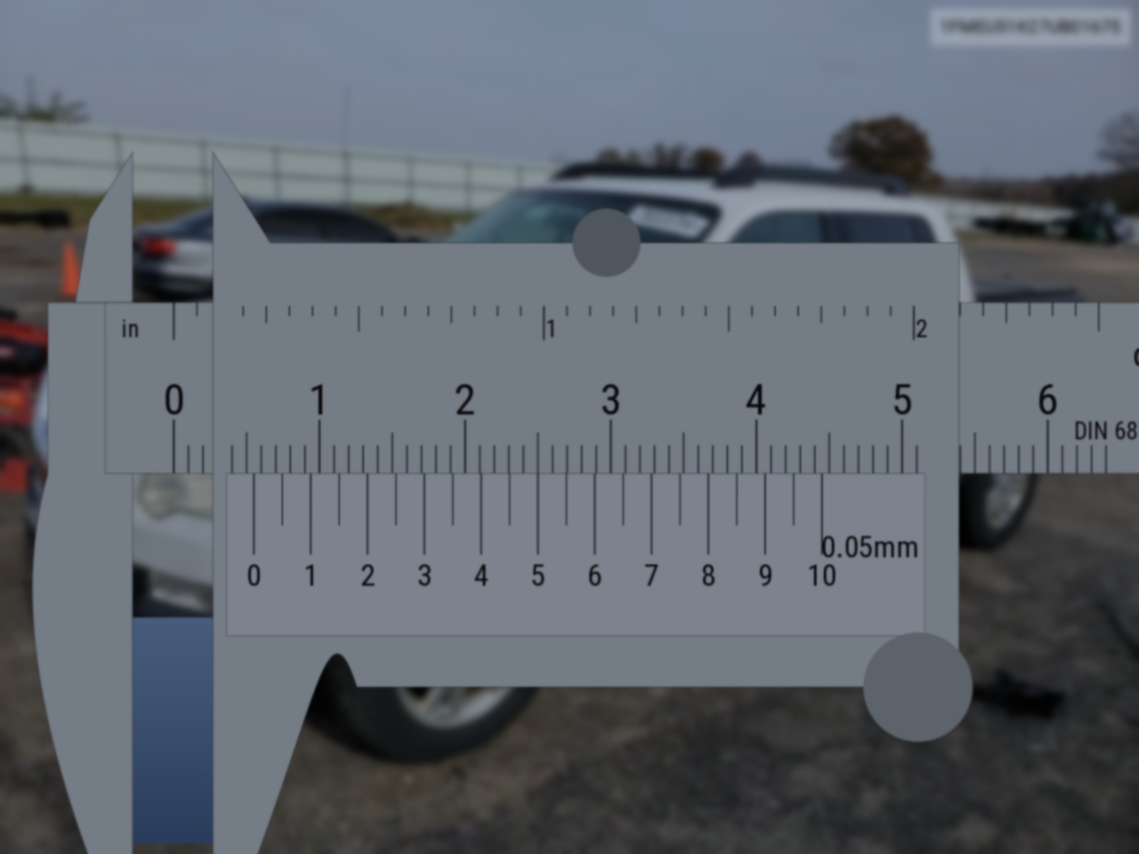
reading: {"value": 5.5, "unit": "mm"}
